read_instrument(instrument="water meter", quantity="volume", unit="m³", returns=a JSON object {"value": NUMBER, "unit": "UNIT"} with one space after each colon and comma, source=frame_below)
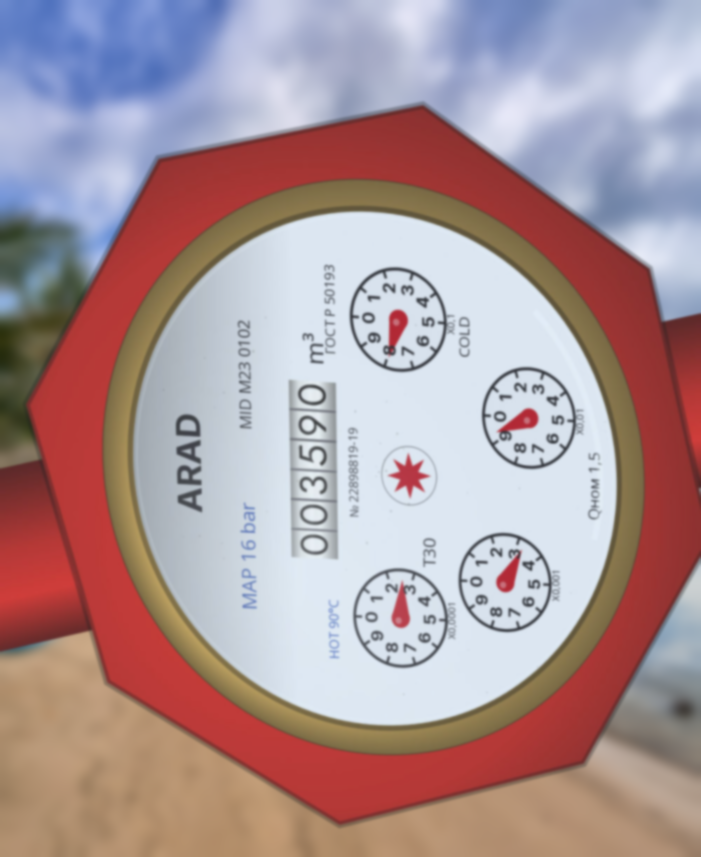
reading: {"value": 3590.7932, "unit": "m³"}
